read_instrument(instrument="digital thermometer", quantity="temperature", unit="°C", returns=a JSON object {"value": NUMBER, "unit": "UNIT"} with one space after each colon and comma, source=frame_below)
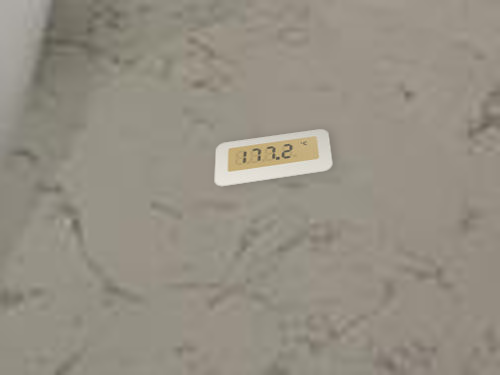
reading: {"value": 177.2, "unit": "°C"}
